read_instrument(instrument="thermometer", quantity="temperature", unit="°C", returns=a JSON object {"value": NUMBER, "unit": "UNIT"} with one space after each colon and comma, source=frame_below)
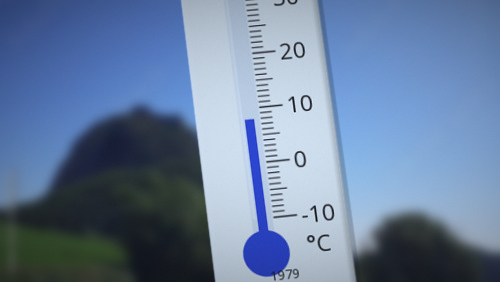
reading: {"value": 8, "unit": "°C"}
